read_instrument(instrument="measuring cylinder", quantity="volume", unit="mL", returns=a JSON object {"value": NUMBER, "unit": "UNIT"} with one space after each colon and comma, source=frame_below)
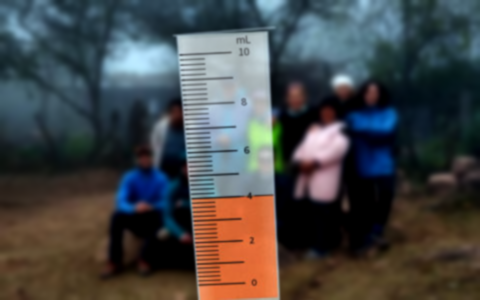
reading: {"value": 4, "unit": "mL"}
